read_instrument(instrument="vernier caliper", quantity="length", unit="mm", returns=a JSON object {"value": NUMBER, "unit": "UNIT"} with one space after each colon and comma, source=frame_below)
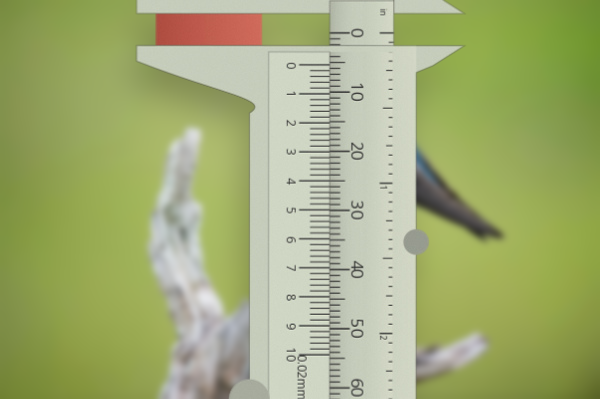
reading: {"value": 5.4, "unit": "mm"}
